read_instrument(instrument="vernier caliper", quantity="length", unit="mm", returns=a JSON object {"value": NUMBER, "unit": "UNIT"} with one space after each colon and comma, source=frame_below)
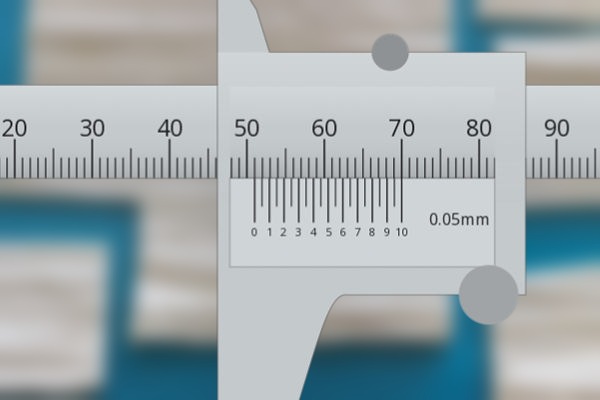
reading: {"value": 51.0, "unit": "mm"}
